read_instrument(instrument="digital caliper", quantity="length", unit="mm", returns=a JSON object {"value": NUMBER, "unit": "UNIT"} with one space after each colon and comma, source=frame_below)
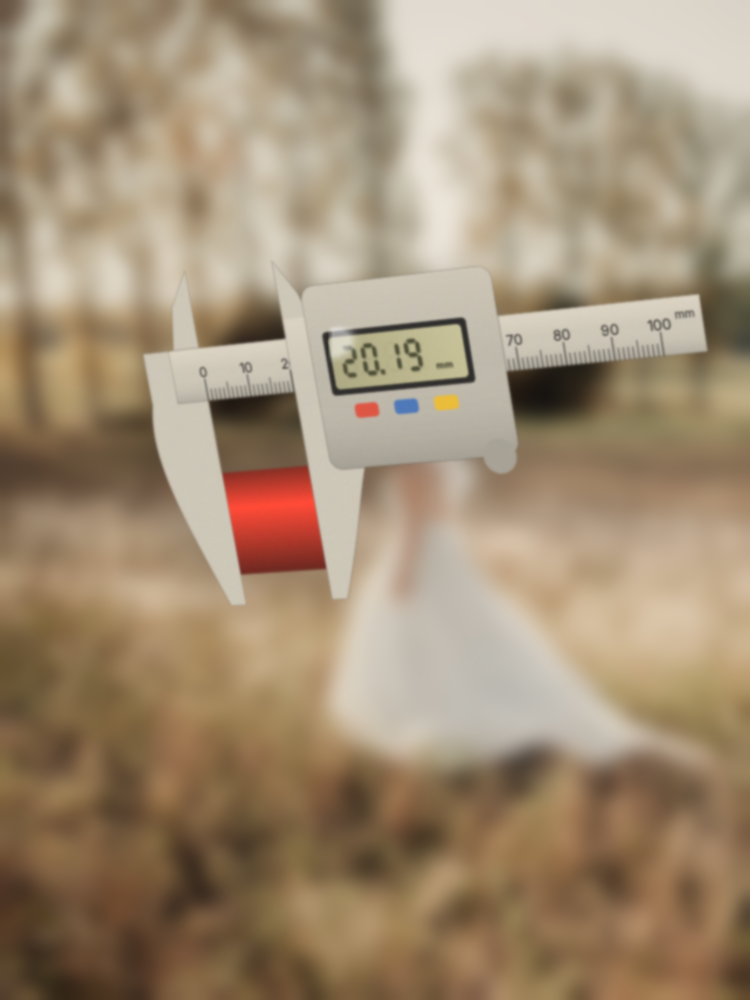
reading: {"value": 20.19, "unit": "mm"}
